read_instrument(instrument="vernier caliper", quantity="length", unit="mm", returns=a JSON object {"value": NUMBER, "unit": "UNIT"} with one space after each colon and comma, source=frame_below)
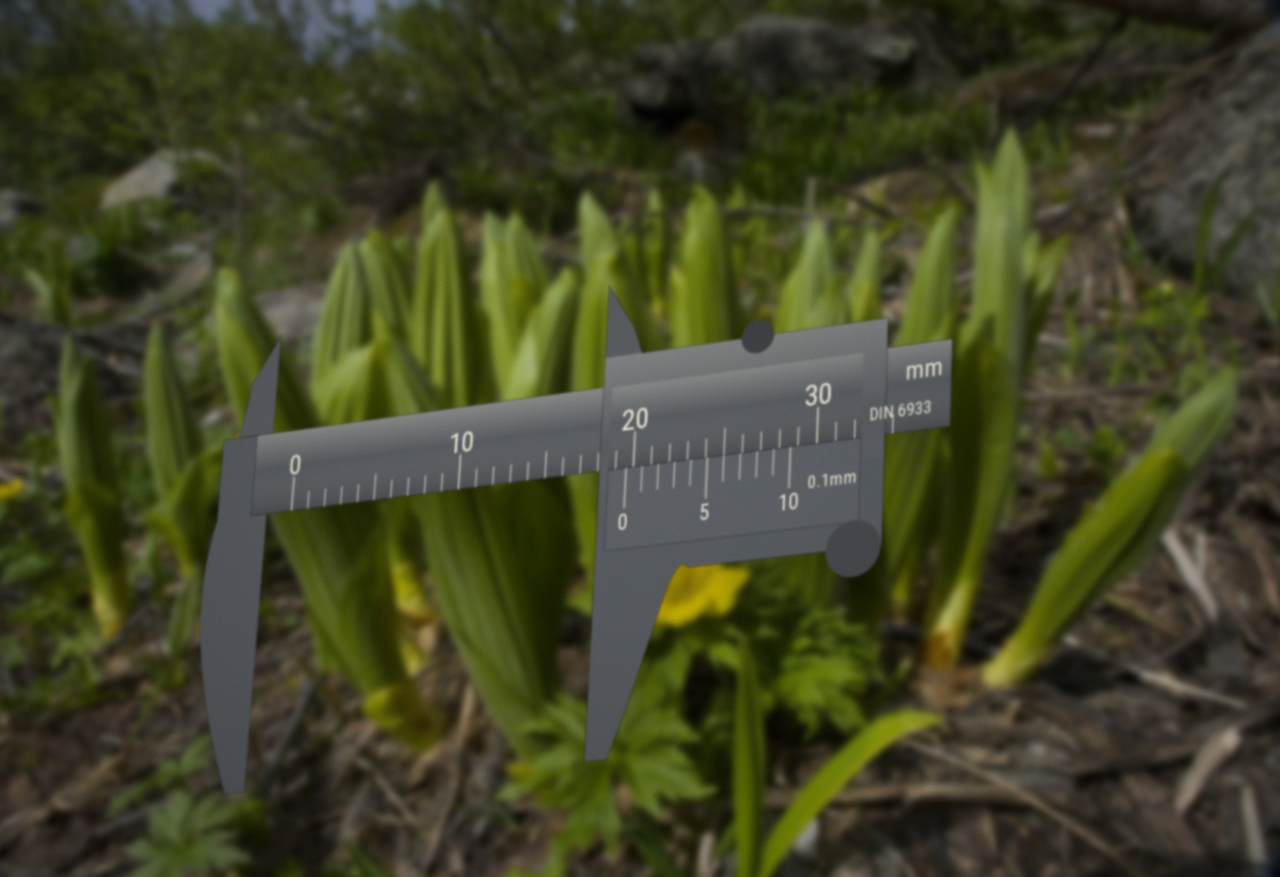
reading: {"value": 19.6, "unit": "mm"}
